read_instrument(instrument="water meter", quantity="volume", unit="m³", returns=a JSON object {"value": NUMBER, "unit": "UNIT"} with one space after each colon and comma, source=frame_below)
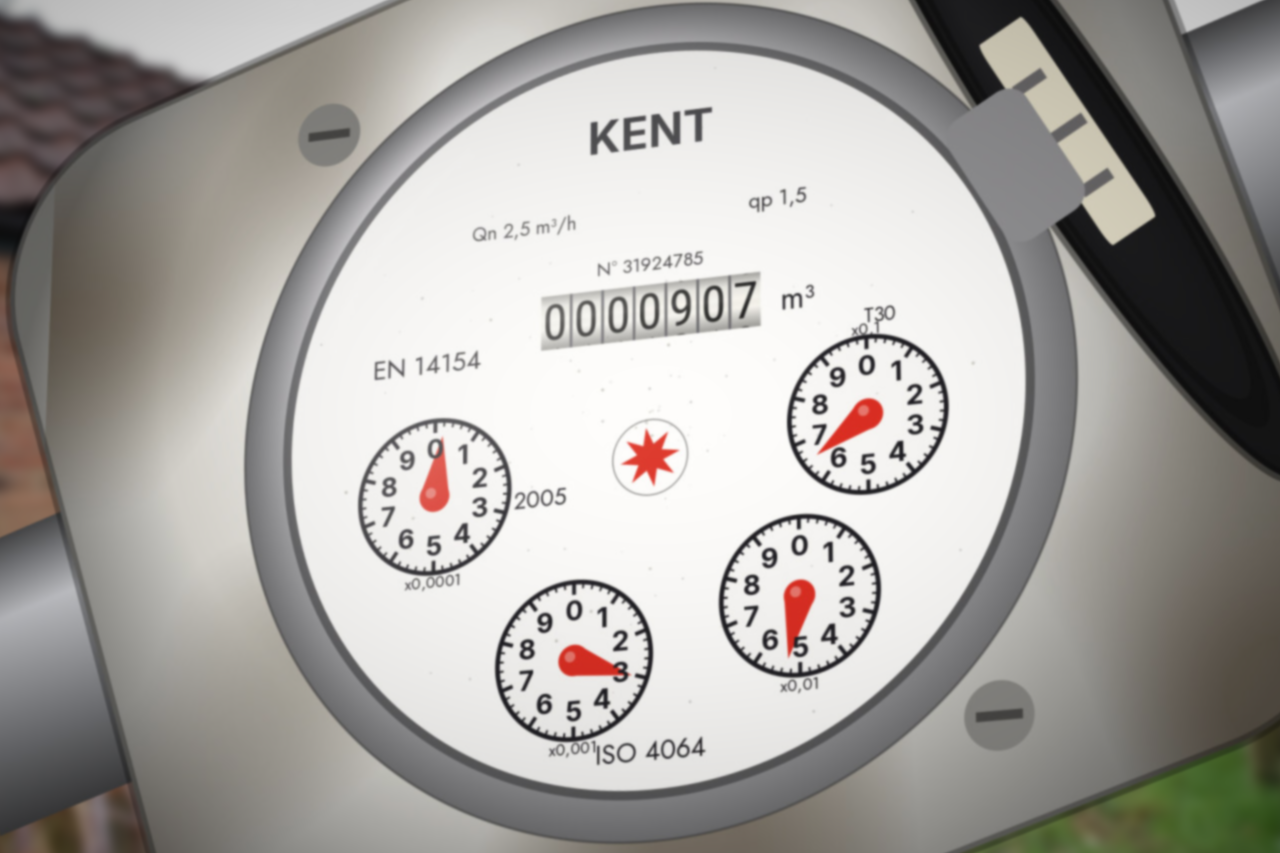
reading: {"value": 907.6530, "unit": "m³"}
